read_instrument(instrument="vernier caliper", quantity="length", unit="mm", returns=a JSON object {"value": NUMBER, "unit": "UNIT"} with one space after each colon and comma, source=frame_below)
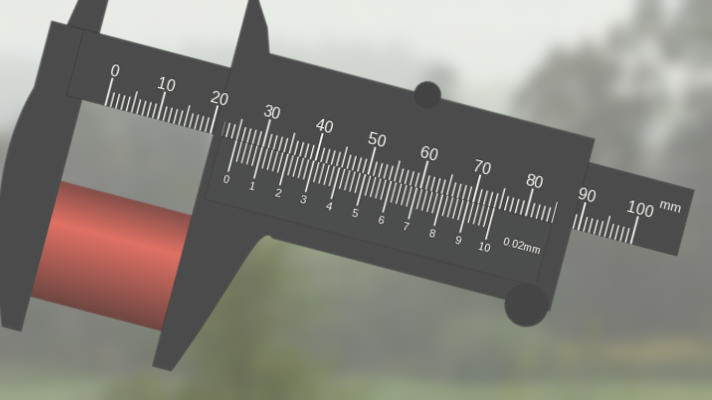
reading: {"value": 25.0, "unit": "mm"}
